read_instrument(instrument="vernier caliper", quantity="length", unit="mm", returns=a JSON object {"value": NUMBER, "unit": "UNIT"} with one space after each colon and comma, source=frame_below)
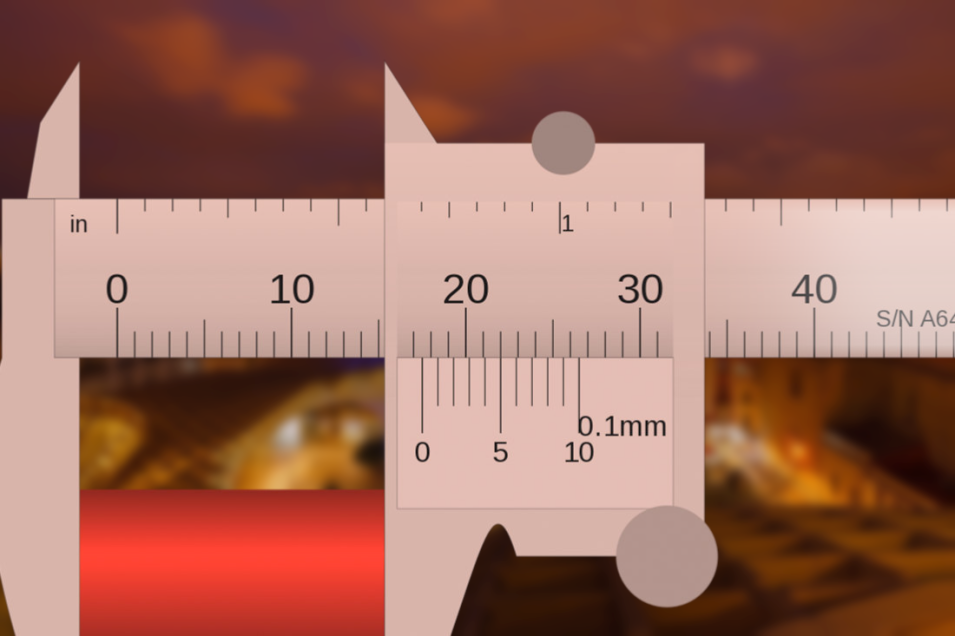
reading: {"value": 17.5, "unit": "mm"}
